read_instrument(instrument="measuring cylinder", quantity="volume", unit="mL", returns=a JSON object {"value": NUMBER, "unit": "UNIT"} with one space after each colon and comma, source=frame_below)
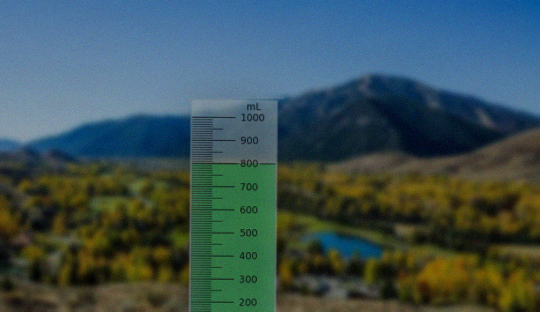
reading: {"value": 800, "unit": "mL"}
